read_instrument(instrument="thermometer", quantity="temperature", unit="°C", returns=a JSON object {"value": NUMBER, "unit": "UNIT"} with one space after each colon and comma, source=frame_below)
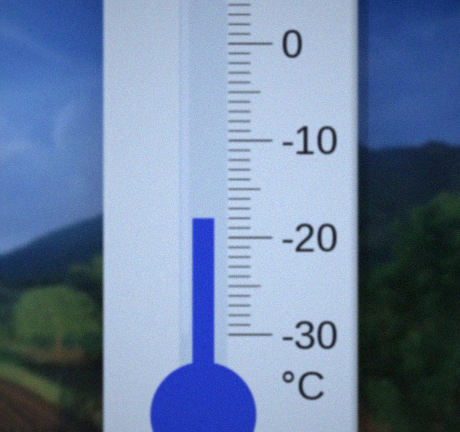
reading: {"value": -18, "unit": "°C"}
